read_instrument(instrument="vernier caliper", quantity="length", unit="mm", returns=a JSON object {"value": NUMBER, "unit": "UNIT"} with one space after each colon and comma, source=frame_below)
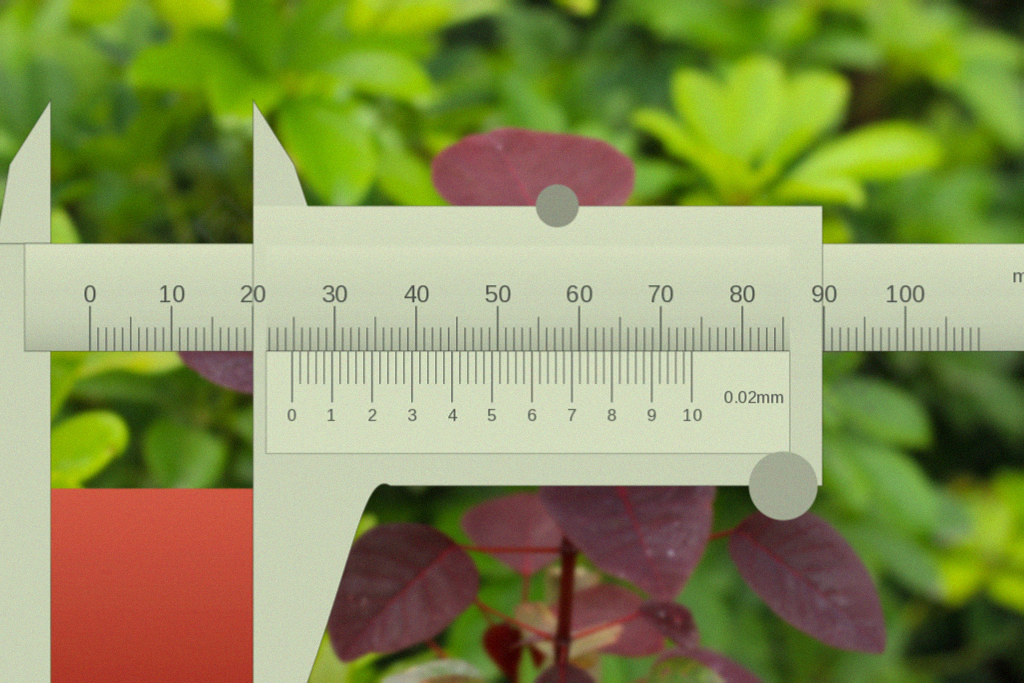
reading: {"value": 24.8, "unit": "mm"}
